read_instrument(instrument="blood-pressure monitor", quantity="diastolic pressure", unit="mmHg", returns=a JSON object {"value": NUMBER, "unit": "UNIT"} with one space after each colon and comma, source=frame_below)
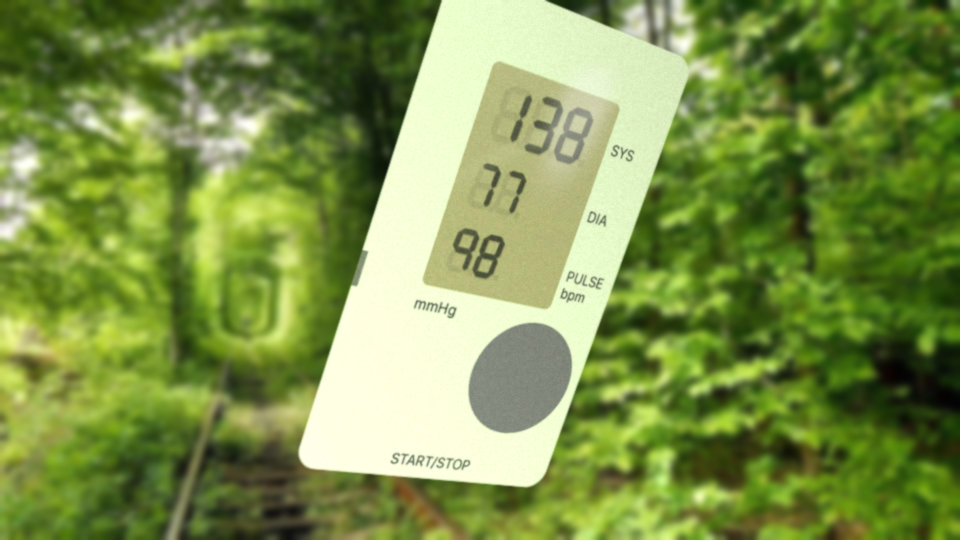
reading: {"value": 77, "unit": "mmHg"}
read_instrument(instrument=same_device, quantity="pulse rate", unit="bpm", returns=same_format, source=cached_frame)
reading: {"value": 98, "unit": "bpm"}
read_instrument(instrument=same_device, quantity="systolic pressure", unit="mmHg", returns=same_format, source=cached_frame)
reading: {"value": 138, "unit": "mmHg"}
